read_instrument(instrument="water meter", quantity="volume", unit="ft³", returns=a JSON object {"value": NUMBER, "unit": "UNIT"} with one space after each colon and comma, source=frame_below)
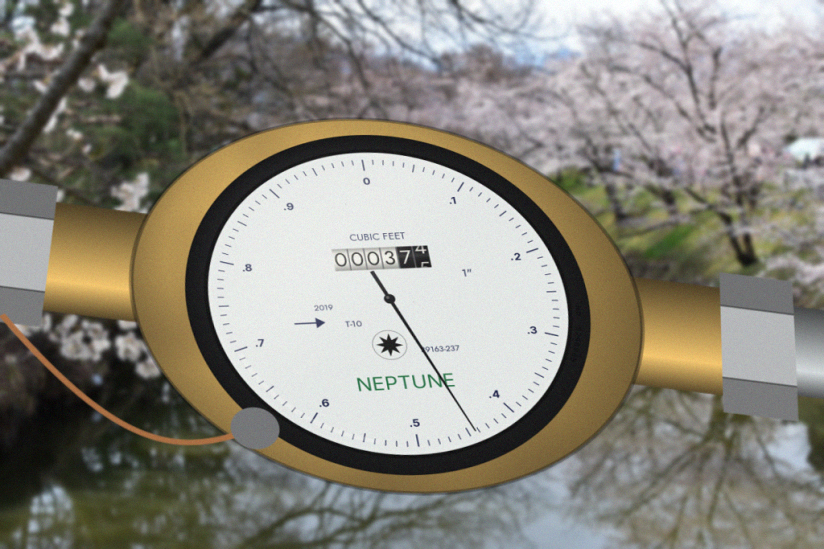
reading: {"value": 374.44, "unit": "ft³"}
